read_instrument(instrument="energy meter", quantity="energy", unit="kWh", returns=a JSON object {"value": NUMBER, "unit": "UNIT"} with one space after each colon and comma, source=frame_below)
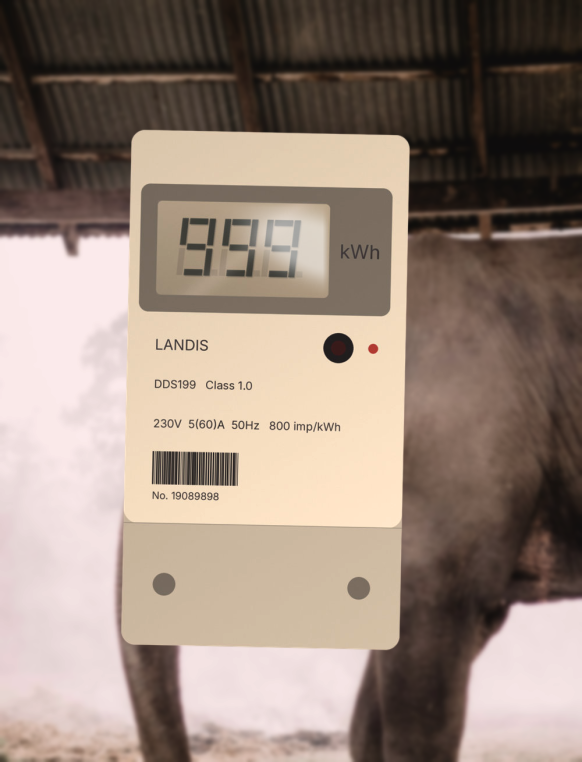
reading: {"value": 999, "unit": "kWh"}
